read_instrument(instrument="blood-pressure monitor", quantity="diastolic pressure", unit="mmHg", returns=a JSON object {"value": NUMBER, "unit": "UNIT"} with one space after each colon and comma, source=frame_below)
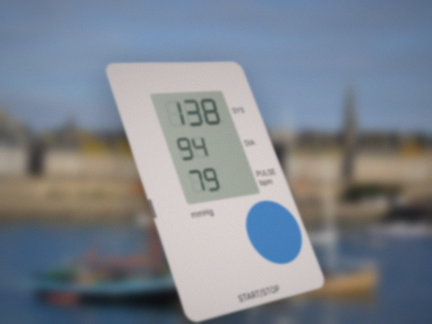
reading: {"value": 94, "unit": "mmHg"}
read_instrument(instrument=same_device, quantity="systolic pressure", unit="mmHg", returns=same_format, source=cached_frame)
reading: {"value": 138, "unit": "mmHg"}
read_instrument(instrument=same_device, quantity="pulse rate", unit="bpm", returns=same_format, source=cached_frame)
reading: {"value": 79, "unit": "bpm"}
